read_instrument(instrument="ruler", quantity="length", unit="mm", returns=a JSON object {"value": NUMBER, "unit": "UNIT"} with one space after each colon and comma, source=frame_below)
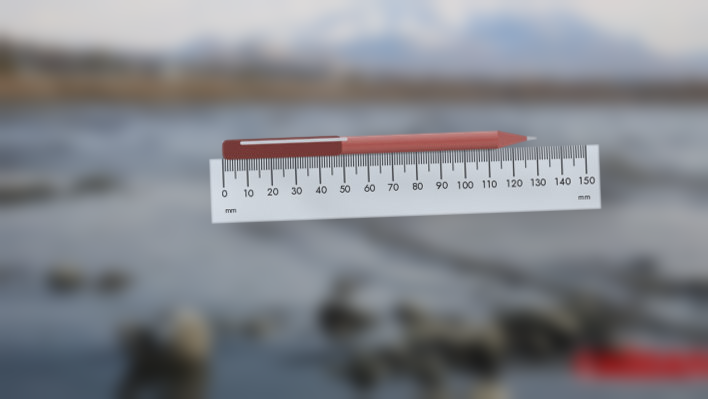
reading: {"value": 130, "unit": "mm"}
